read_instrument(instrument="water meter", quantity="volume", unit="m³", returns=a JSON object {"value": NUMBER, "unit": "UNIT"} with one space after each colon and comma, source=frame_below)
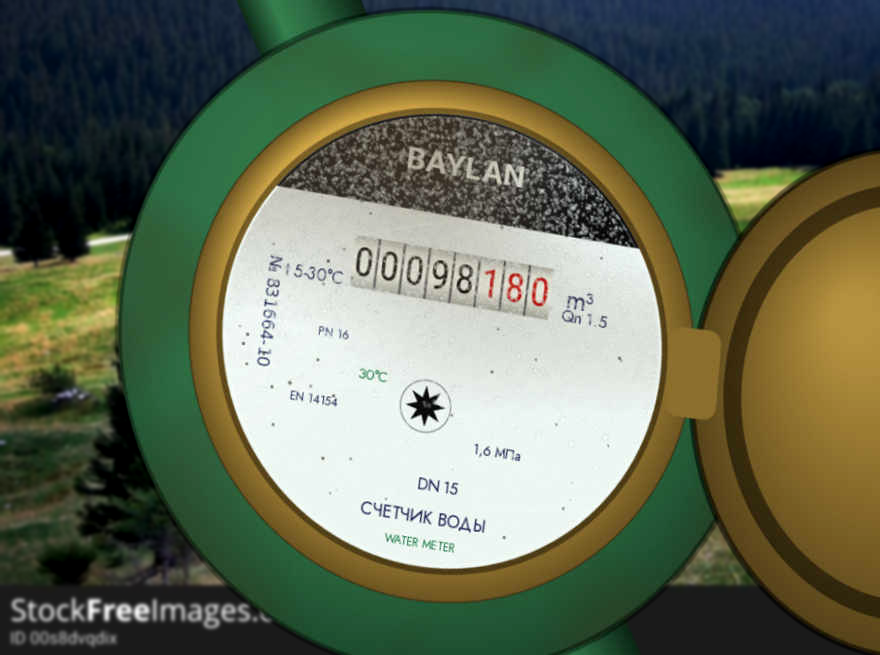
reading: {"value": 98.180, "unit": "m³"}
